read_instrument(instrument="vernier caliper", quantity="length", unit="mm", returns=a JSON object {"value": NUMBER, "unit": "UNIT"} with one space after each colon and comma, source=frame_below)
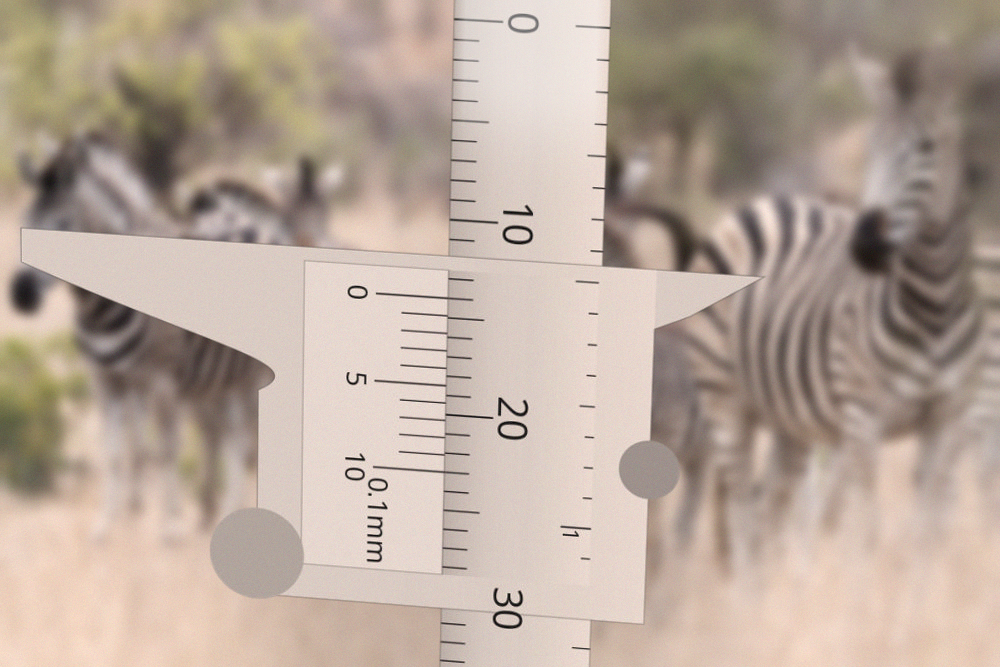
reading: {"value": 14.0, "unit": "mm"}
